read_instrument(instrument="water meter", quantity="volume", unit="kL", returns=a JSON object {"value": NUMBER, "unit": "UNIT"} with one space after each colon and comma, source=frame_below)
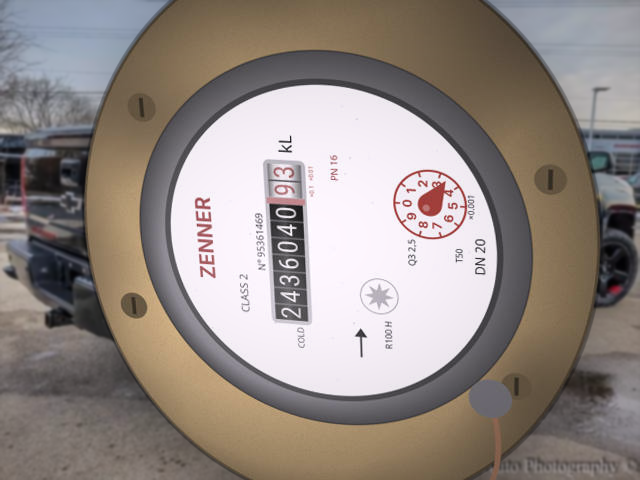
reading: {"value": 2436040.933, "unit": "kL"}
